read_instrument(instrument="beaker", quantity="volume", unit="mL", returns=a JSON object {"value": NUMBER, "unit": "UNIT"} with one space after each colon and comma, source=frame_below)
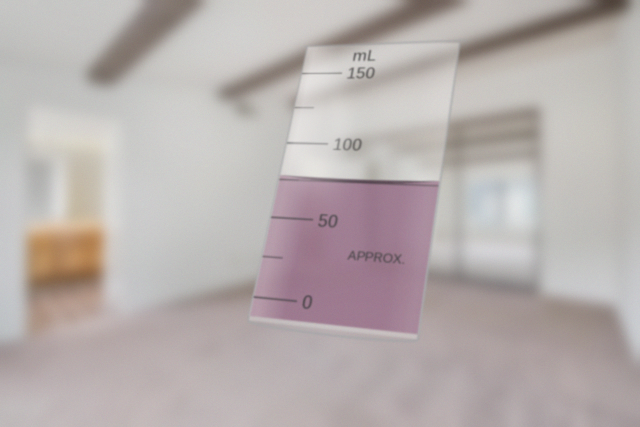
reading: {"value": 75, "unit": "mL"}
